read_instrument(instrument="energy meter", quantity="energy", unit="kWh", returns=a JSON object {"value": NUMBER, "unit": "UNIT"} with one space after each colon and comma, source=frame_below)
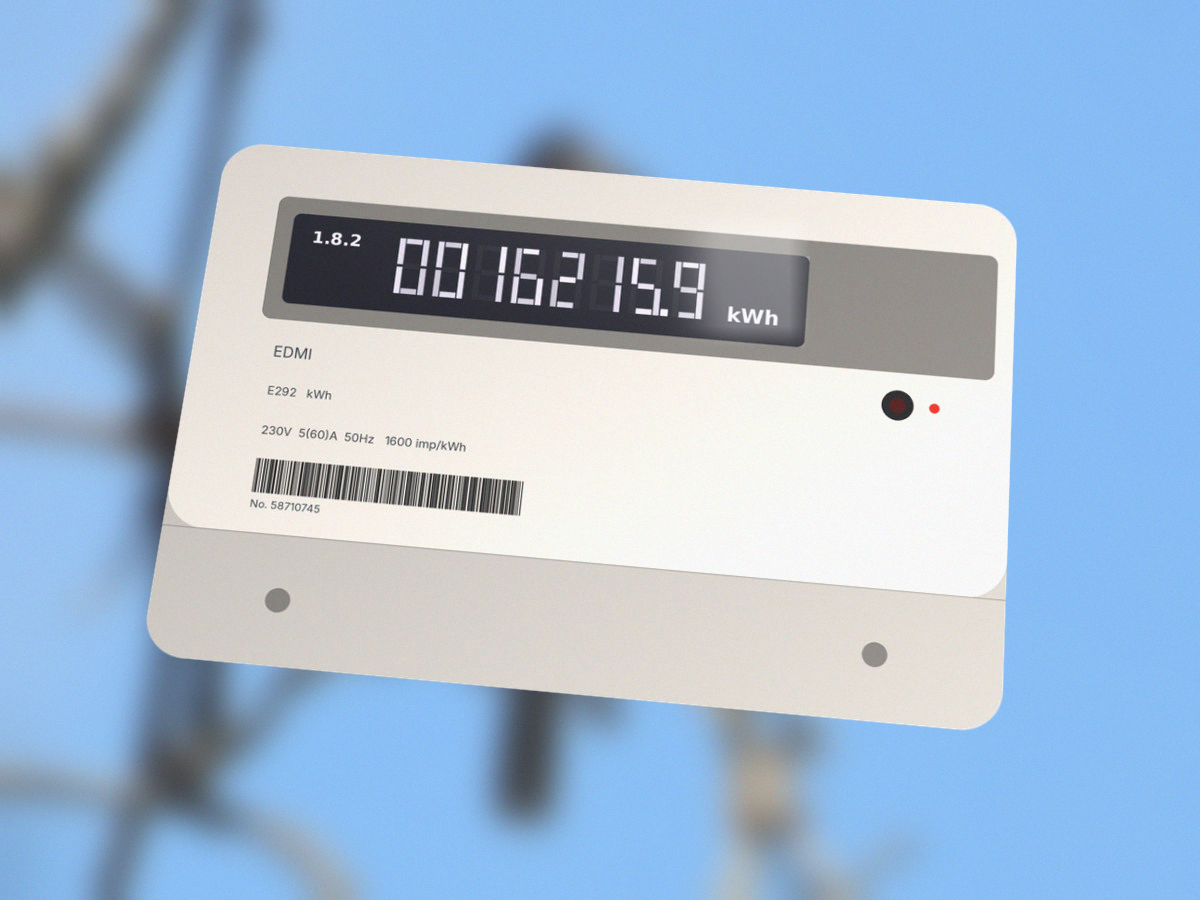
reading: {"value": 16215.9, "unit": "kWh"}
